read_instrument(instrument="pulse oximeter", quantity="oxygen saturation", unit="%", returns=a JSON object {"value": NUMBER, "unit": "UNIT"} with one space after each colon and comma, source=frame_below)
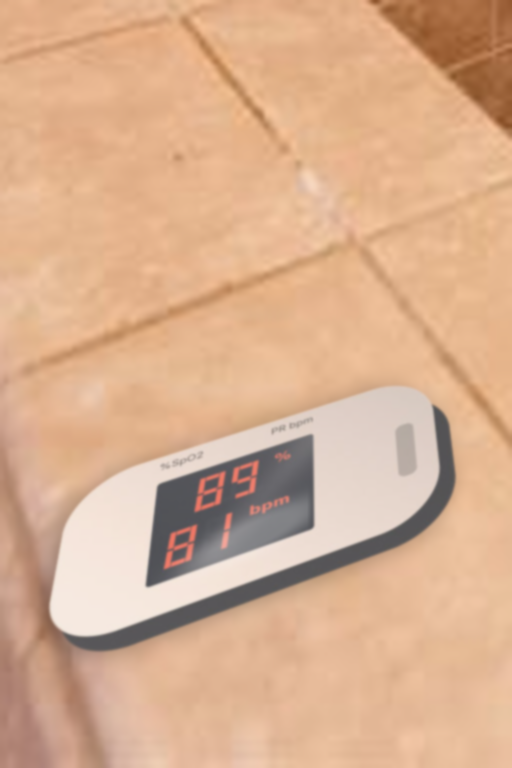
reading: {"value": 89, "unit": "%"}
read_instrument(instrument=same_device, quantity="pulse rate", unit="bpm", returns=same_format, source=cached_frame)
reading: {"value": 81, "unit": "bpm"}
